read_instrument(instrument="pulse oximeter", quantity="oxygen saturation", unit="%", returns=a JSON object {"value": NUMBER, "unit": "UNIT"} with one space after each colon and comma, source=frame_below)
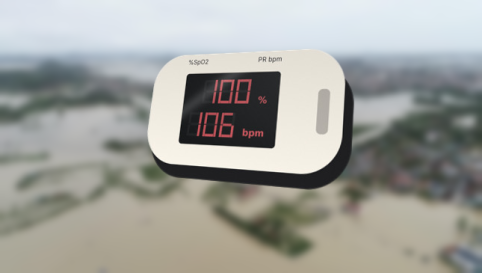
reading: {"value": 100, "unit": "%"}
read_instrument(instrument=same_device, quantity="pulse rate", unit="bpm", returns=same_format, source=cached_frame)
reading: {"value": 106, "unit": "bpm"}
